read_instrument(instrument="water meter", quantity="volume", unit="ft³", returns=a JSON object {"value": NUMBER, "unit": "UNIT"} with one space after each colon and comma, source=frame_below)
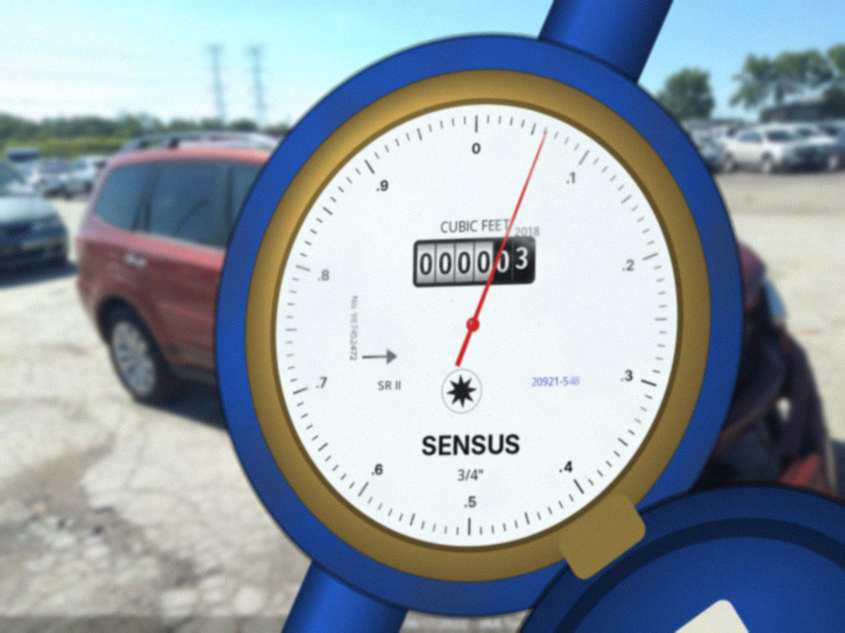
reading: {"value": 3.06, "unit": "ft³"}
